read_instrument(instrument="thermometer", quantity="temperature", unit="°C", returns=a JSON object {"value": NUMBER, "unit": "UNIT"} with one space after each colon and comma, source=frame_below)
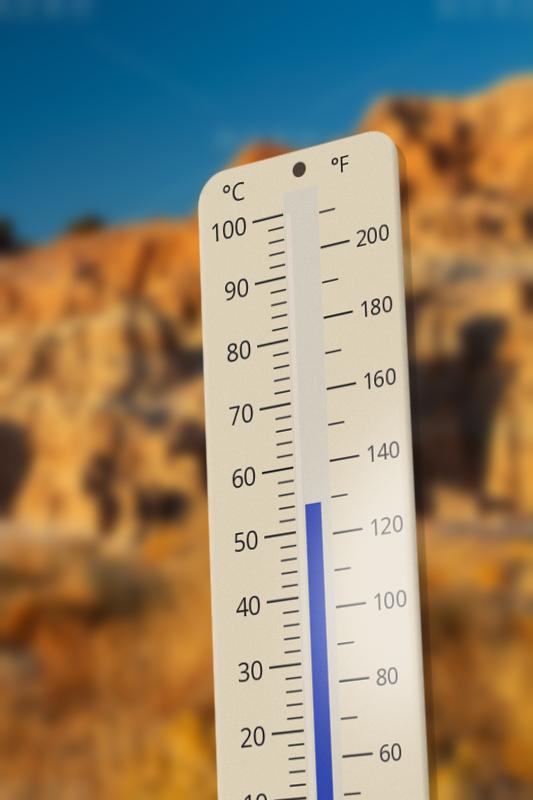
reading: {"value": 54, "unit": "°C"}
